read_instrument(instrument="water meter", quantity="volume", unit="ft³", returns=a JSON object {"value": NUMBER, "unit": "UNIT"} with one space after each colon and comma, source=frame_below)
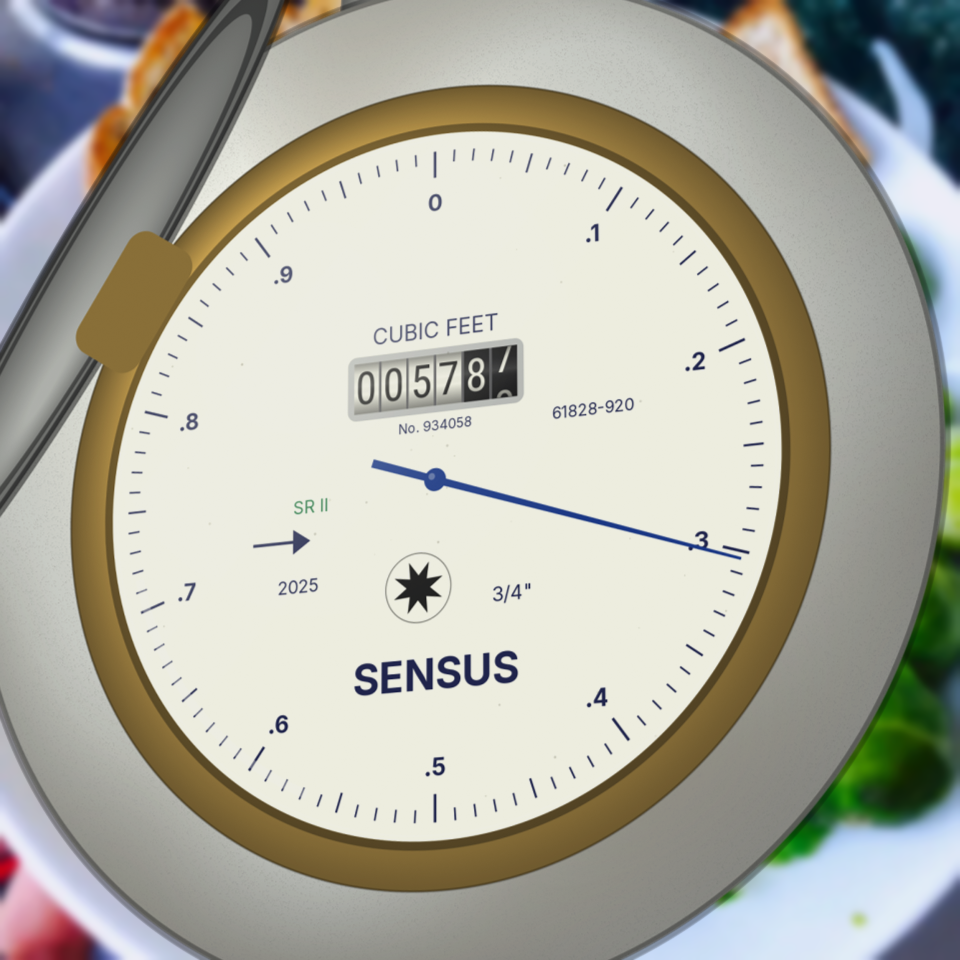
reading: {"value": 5787.30, "unit": "ft³"}
